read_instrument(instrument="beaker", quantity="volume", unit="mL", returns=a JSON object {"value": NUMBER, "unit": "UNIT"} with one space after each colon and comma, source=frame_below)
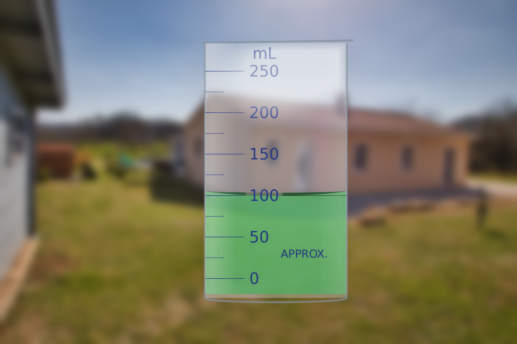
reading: {"value": 100, "unit": "mL"}
